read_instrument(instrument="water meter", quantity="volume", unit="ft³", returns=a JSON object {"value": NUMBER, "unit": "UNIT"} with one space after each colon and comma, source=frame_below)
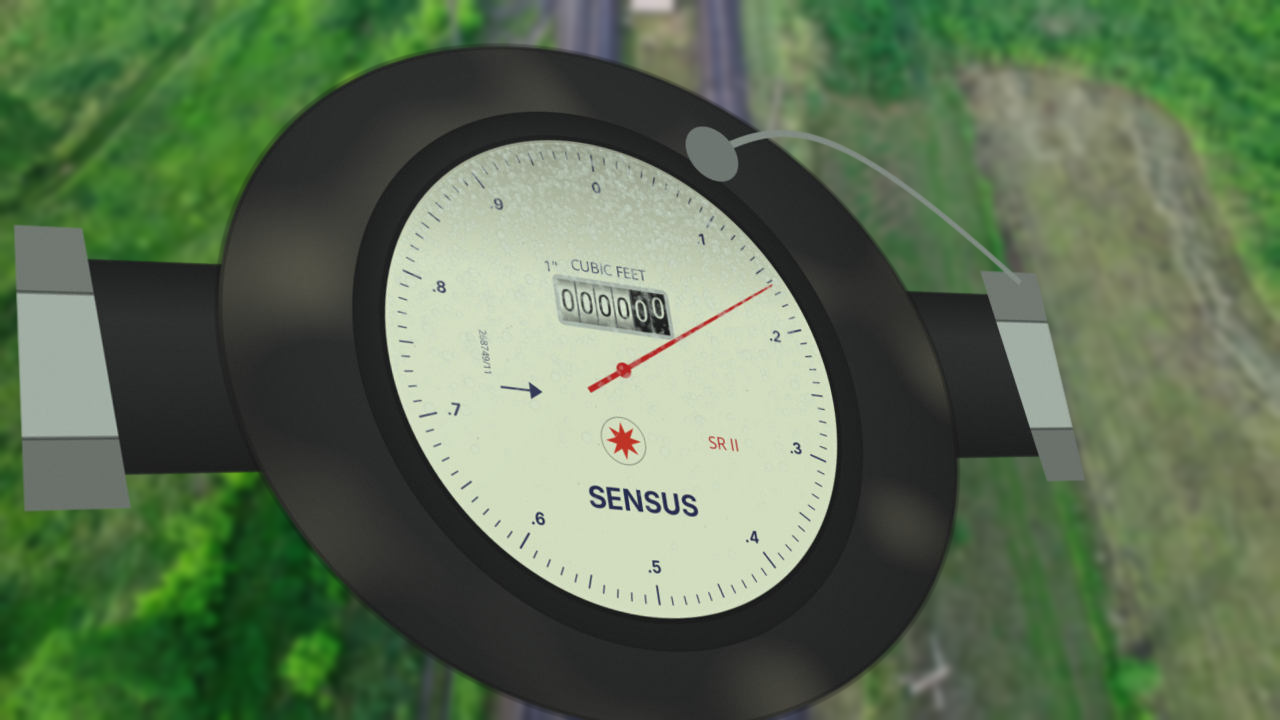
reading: {"value": 0.16, "unit": "ft³"}
